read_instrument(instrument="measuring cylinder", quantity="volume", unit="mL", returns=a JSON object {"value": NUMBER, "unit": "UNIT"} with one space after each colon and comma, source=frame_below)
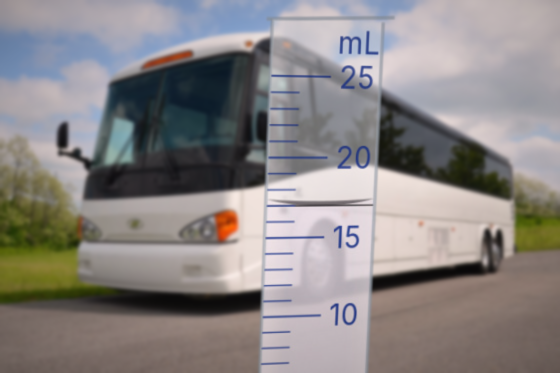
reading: {"value": 17, "unit": "mL"}
